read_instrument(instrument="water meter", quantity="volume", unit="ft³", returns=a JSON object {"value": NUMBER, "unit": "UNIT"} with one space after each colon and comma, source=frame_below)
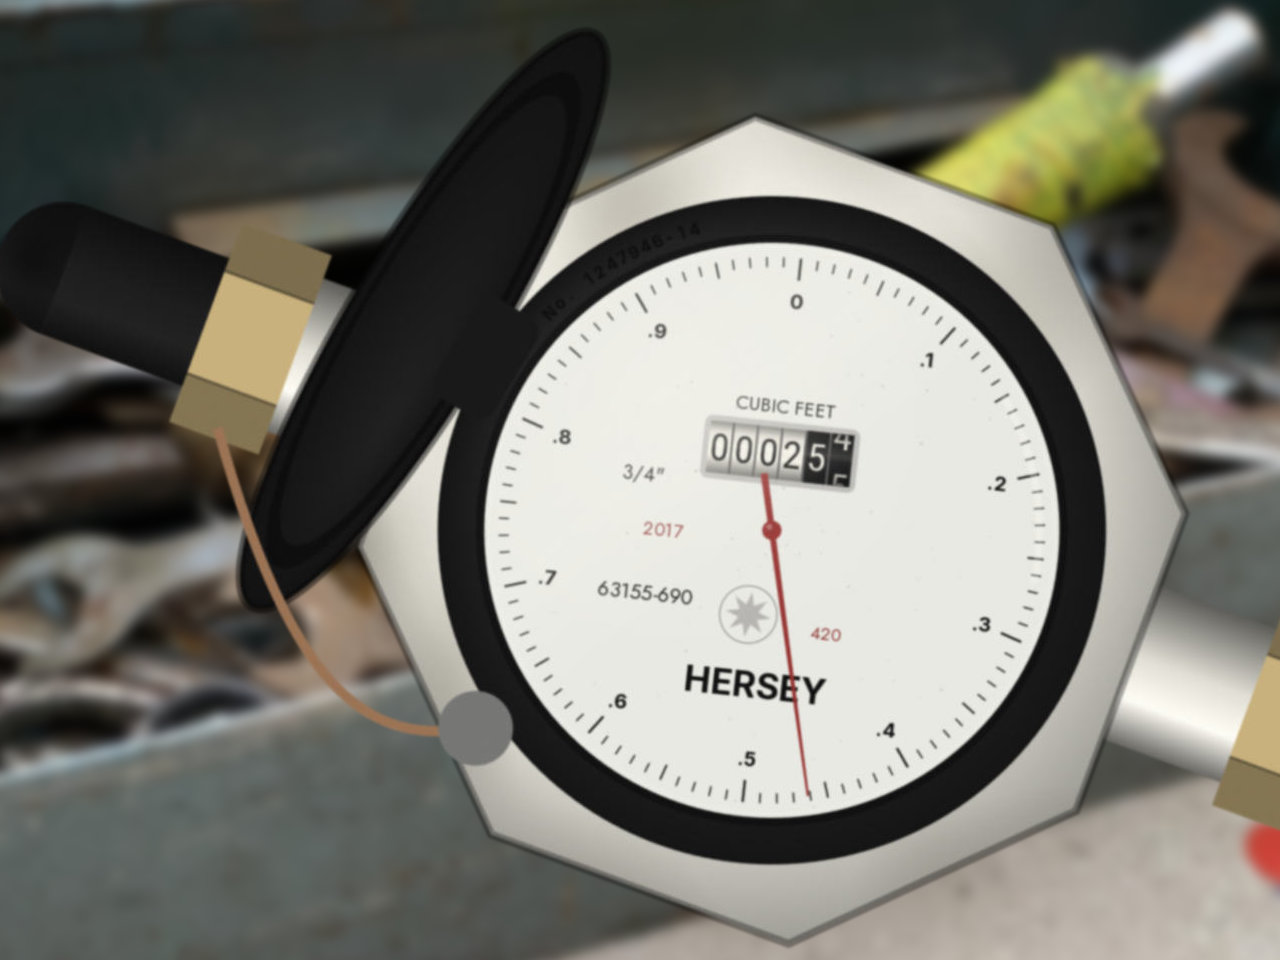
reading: {"value": 254.46, "unit": "ft³"}
